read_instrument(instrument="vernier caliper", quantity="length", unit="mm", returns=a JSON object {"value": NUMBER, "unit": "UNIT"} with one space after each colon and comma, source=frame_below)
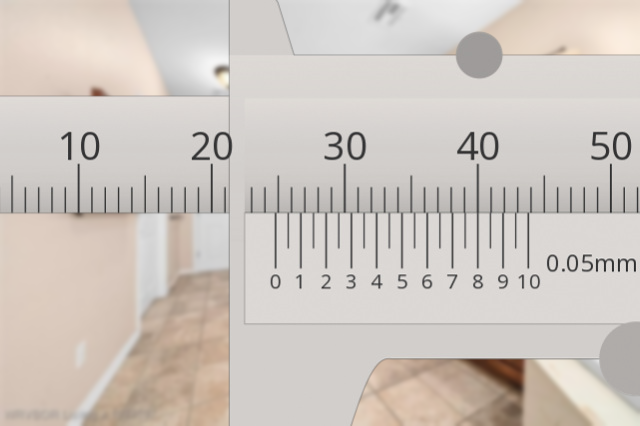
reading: {"value": 24.8, "unit": "mm"}
